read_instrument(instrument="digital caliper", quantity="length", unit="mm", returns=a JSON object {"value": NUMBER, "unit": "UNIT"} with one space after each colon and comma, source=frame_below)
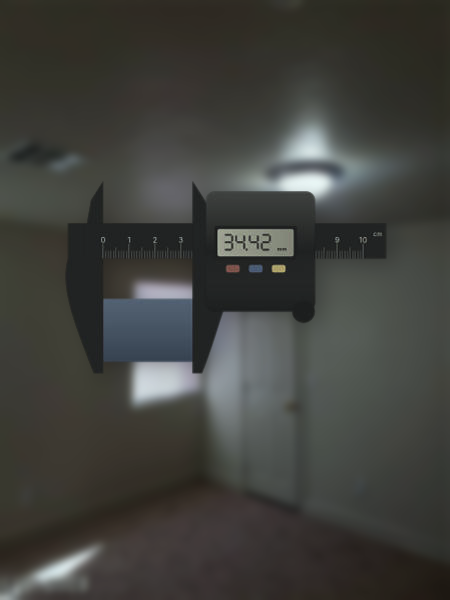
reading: {"value": 34.42, "unit": "mm"}
